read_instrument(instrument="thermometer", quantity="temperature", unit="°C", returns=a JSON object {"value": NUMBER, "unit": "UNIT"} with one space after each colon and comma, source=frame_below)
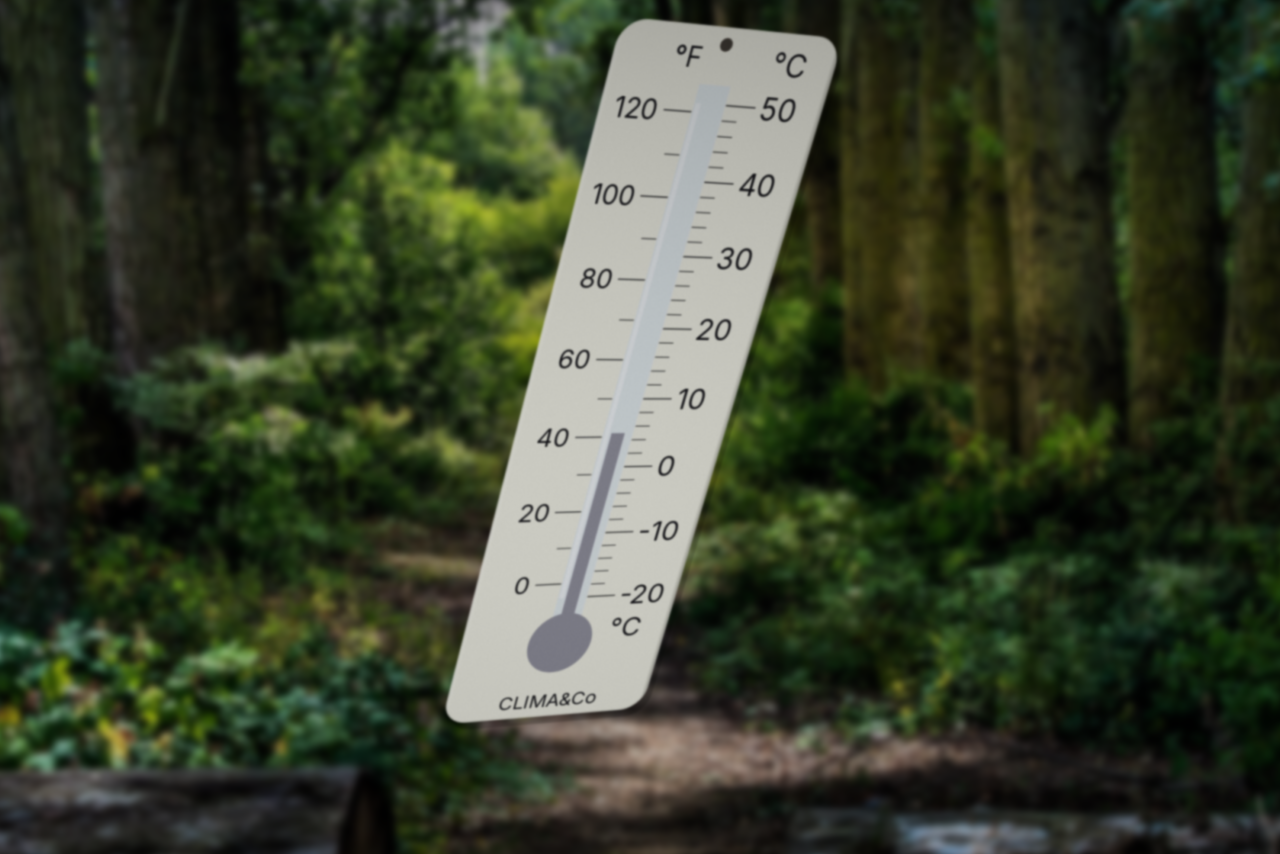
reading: {"value": 5, "unit": "°C"}
